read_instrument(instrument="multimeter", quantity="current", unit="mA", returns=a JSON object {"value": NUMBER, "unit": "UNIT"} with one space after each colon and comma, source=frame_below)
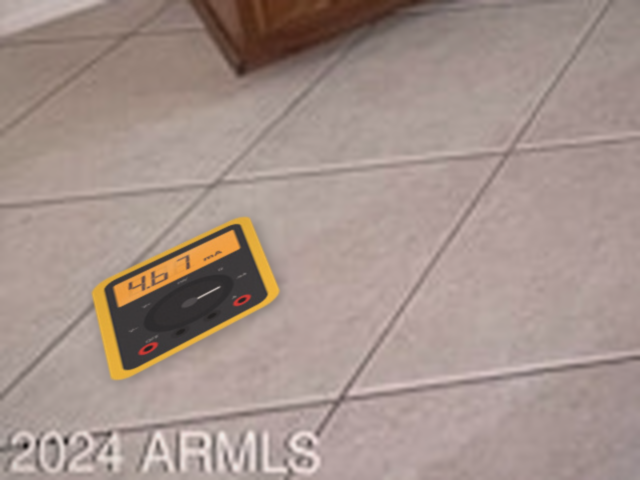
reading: {"value": 4.67, "unit": "mA"}
